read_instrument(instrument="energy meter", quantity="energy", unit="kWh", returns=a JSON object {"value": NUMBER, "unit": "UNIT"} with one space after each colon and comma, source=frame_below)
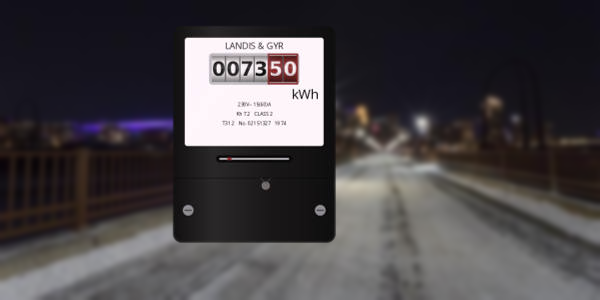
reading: {"value": 73.50, "unit": "kWh"}
